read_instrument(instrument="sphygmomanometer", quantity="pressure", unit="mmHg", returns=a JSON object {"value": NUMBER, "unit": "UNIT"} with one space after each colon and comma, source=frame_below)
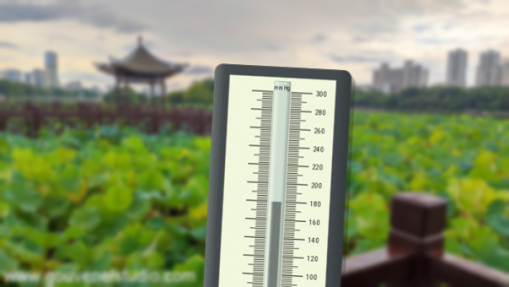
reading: {"value": 180, "unit": "mmHg"}
